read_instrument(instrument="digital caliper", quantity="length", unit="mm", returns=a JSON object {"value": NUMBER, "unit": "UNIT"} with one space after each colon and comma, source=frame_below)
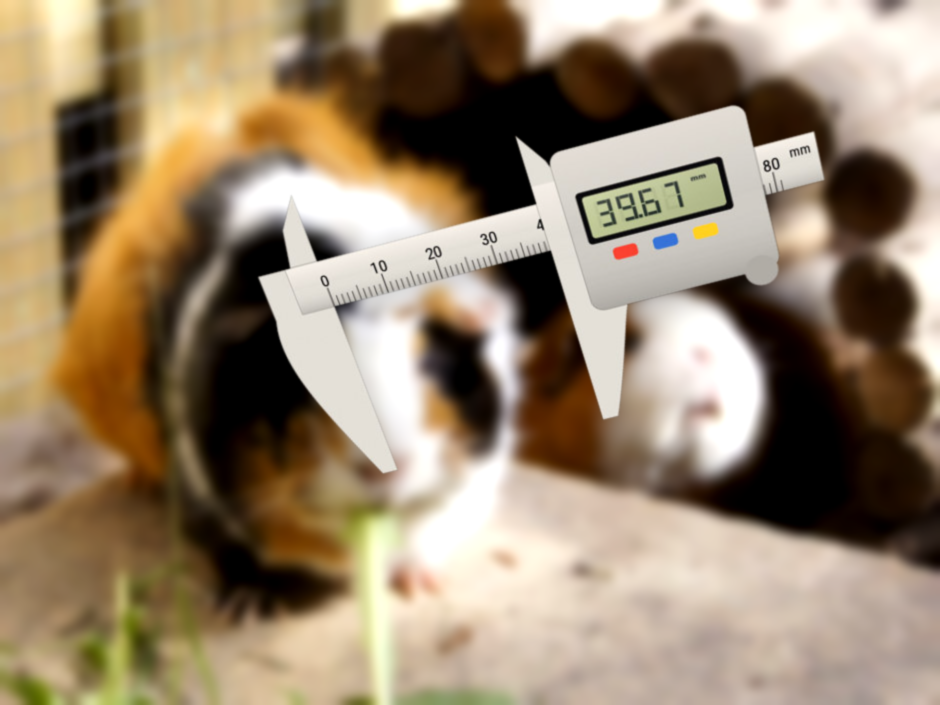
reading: {"value": 39.67, "unit": "mm"}
